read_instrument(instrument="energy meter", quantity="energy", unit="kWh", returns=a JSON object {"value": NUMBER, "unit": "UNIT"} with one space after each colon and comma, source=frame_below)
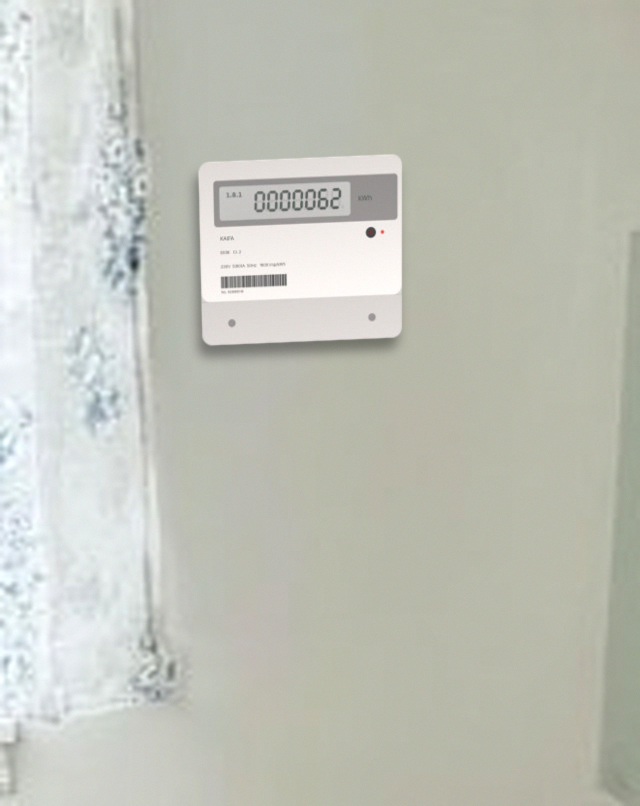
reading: {"value": 62, "unit": "kWh"}
